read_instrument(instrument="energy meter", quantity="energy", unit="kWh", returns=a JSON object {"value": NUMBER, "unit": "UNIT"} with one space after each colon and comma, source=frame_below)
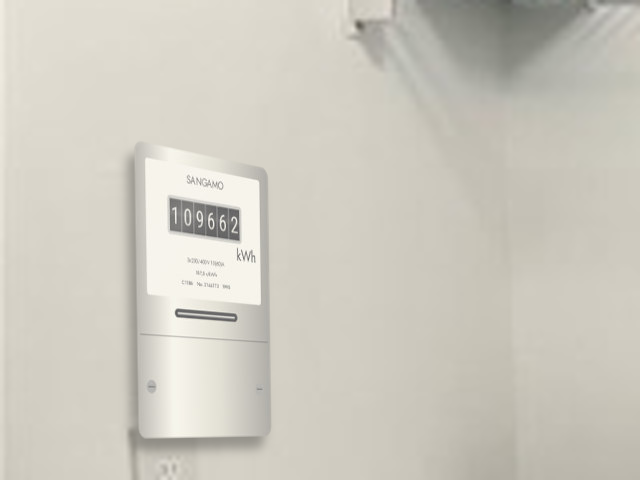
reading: {"value": 109662, "unit": "kWh"}
